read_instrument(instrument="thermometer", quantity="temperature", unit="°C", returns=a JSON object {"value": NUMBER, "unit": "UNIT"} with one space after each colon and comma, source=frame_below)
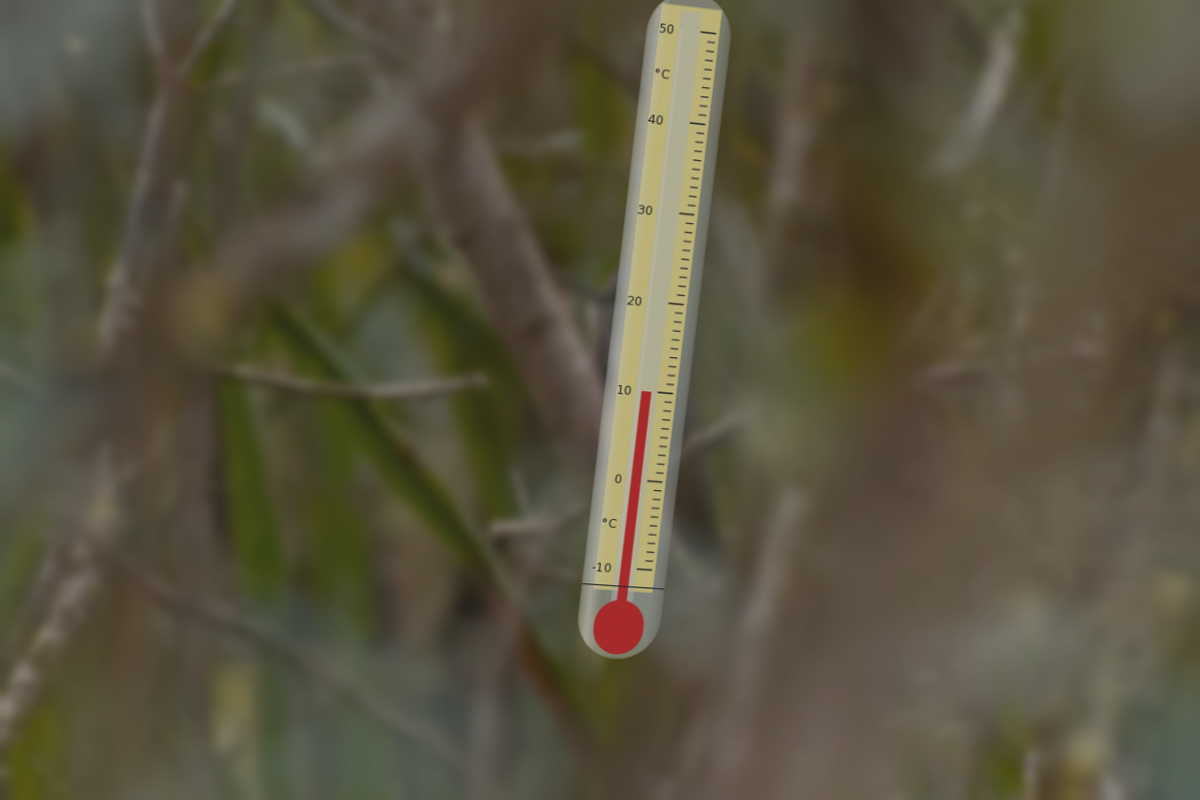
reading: {"value": 10, "unit": "°C"}
